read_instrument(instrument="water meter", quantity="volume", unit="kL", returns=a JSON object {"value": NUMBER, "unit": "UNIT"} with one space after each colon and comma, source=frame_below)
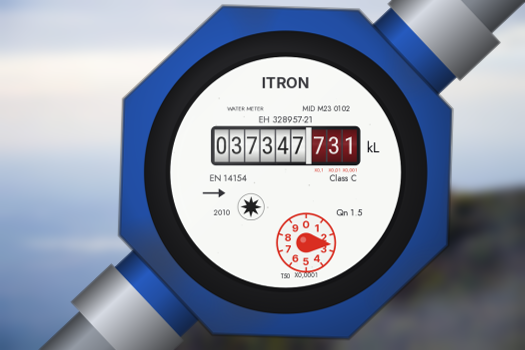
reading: {"value": 37347.7312, "unit": "kL"}
